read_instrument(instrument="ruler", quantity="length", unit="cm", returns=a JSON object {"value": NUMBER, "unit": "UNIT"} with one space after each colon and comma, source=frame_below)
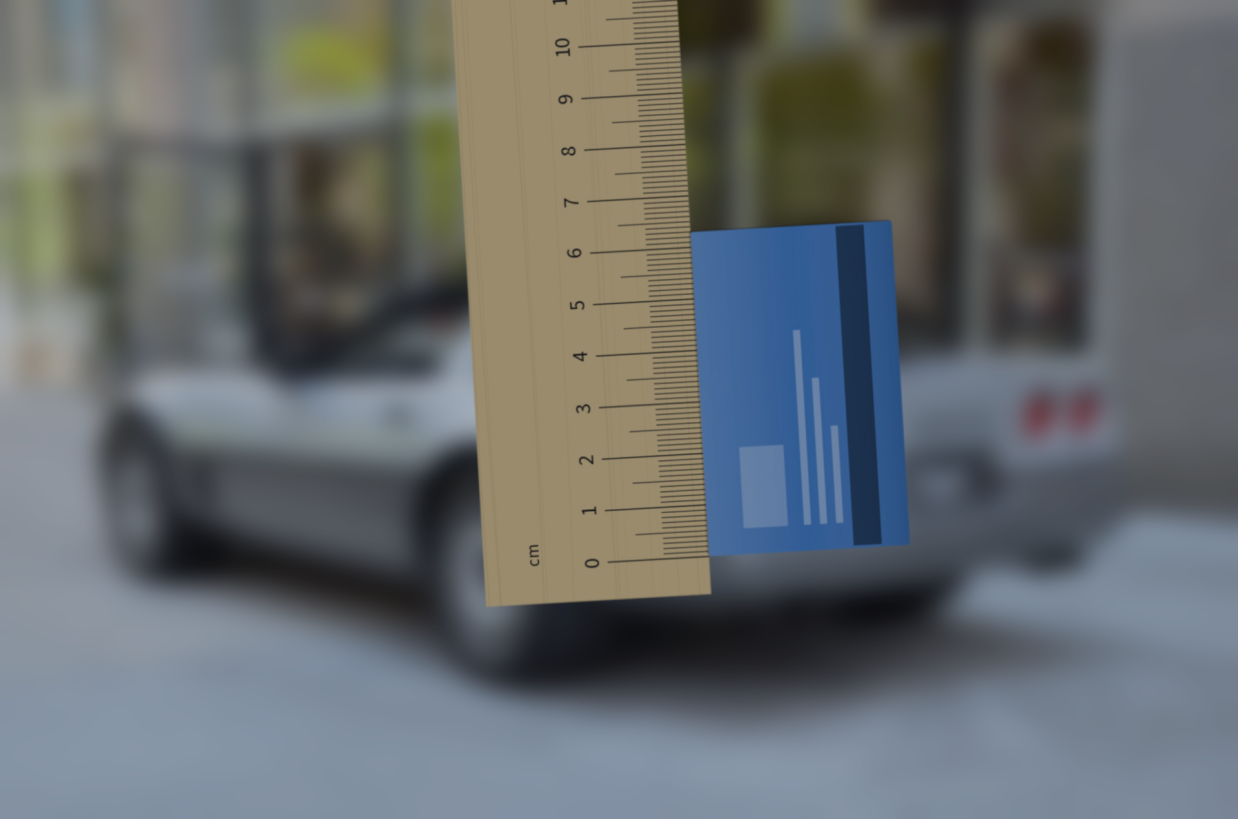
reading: {"value": 6.3, "unit": "cm"}
